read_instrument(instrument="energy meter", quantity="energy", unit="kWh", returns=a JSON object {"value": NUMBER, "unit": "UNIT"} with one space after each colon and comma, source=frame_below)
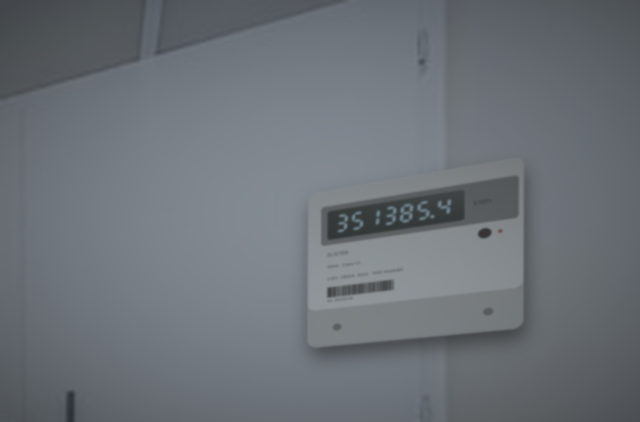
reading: {"value": 351385.4, "unit": "kWh"}
